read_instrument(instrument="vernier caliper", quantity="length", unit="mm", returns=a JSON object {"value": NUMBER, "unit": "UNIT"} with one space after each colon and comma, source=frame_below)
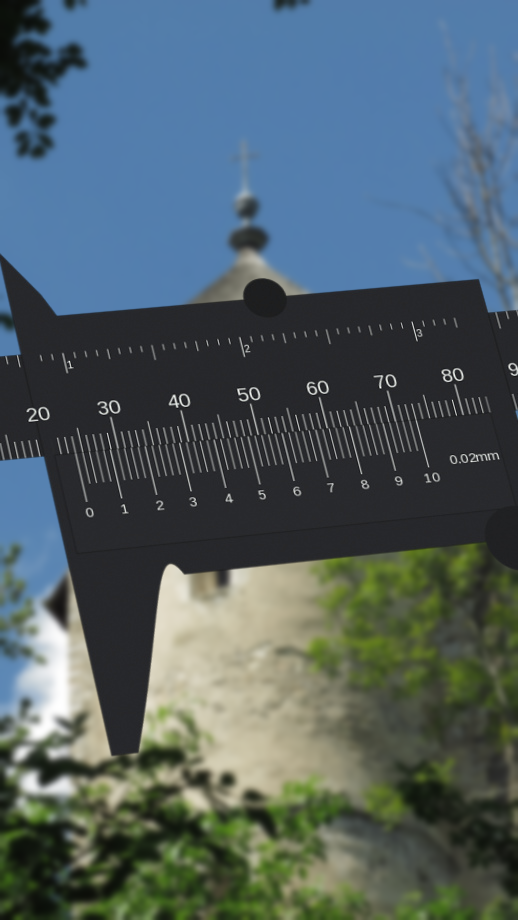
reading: {"value": 24.0, "unit": "mm"}
